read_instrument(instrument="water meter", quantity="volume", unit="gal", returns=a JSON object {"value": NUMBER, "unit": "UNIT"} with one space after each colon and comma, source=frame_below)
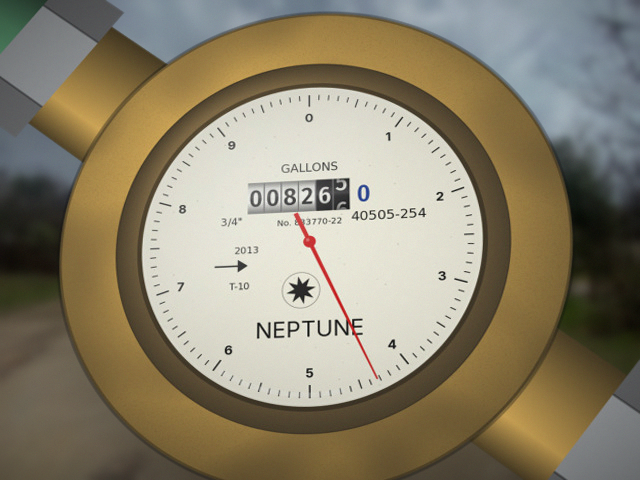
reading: {"value": 82654.3, "unit": "gal"}
